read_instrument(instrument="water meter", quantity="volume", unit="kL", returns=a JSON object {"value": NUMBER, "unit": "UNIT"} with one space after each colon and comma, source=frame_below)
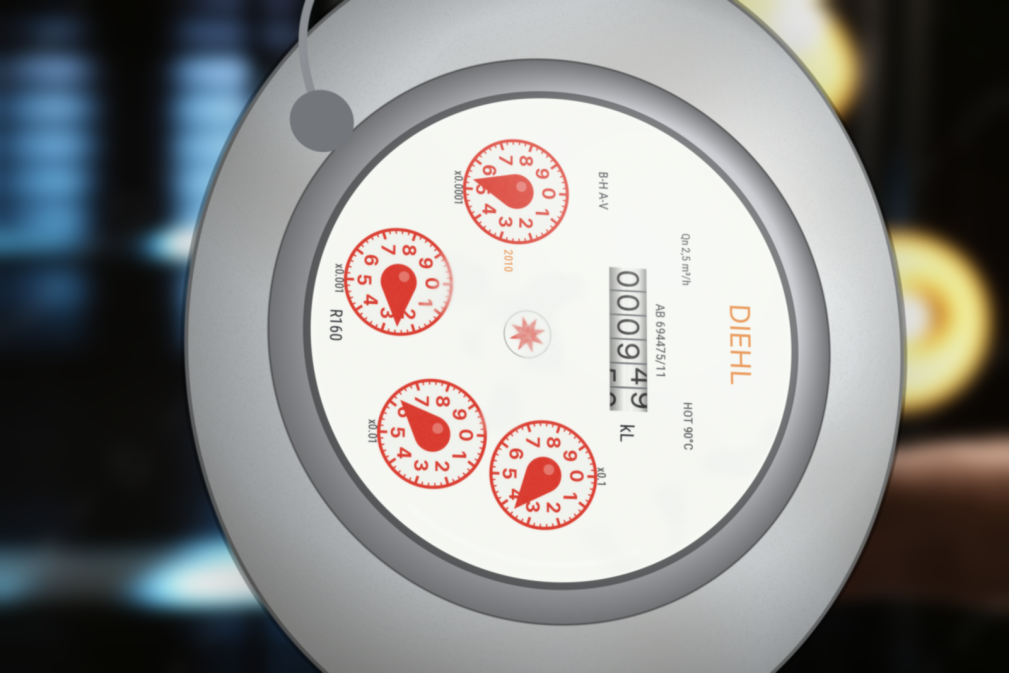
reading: {"value": 949.3625, "unit": "kL"}
